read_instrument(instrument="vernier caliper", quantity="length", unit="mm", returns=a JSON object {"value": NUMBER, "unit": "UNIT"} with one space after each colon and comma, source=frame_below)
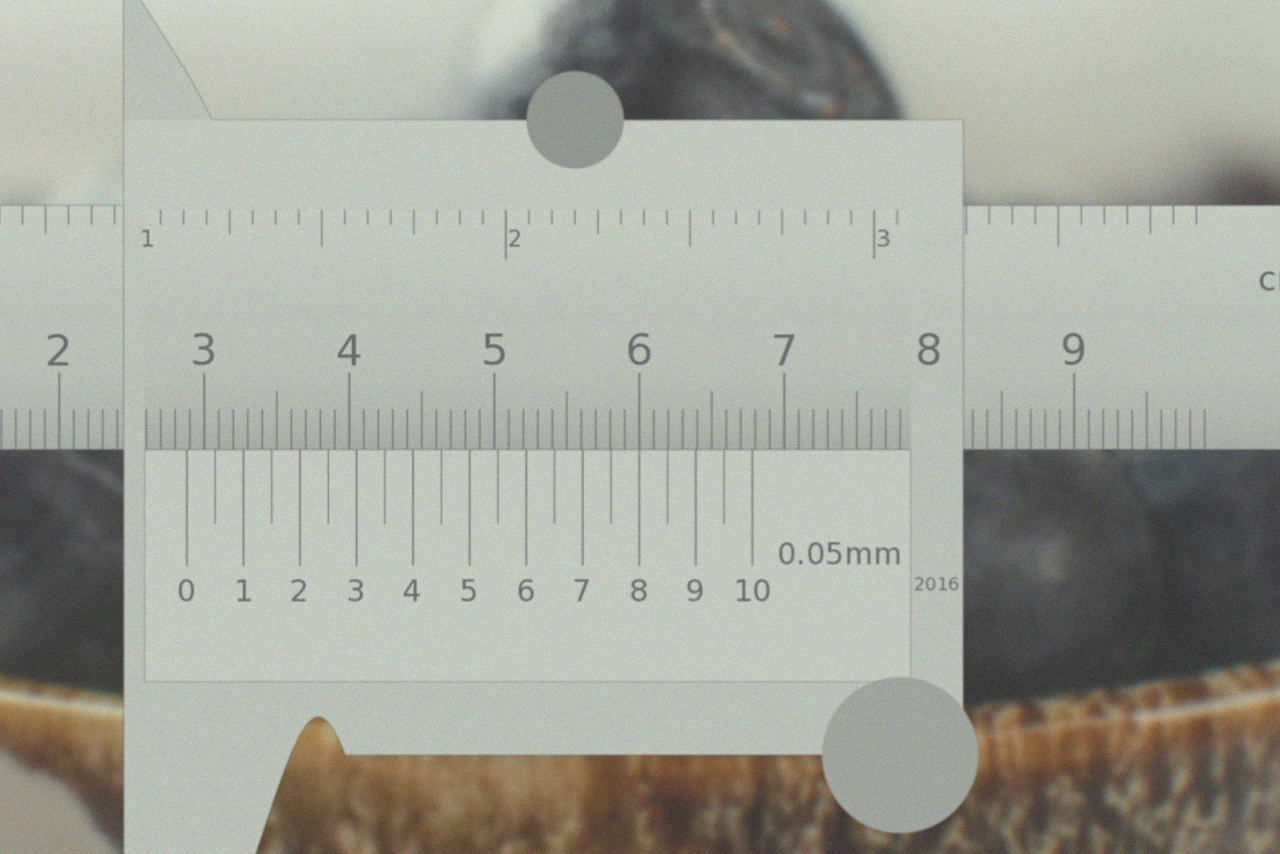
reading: {"value": 28.8, "unit": "mm"}
